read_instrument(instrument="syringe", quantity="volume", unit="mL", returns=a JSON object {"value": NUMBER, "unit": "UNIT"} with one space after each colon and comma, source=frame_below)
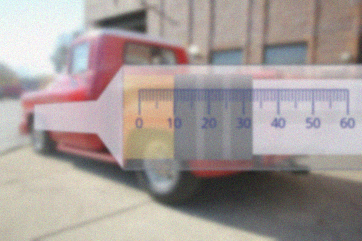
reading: {"value": 10, "unit": "mL"}
